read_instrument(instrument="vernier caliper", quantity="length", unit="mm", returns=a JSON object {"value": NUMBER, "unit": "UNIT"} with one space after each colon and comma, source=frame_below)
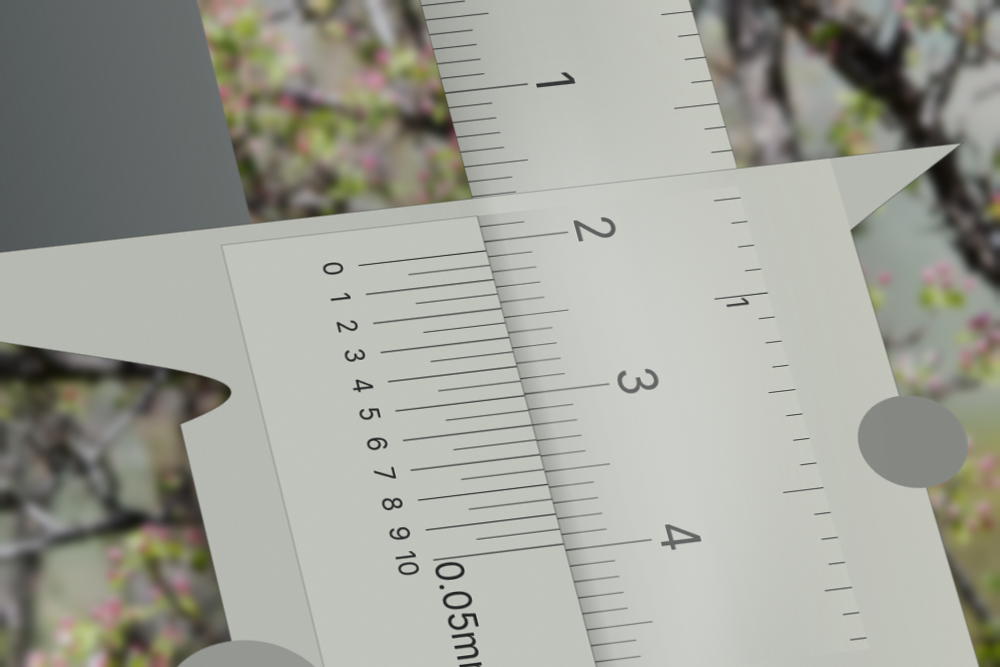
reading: {"value": 20.6, "unit": "mm"}
